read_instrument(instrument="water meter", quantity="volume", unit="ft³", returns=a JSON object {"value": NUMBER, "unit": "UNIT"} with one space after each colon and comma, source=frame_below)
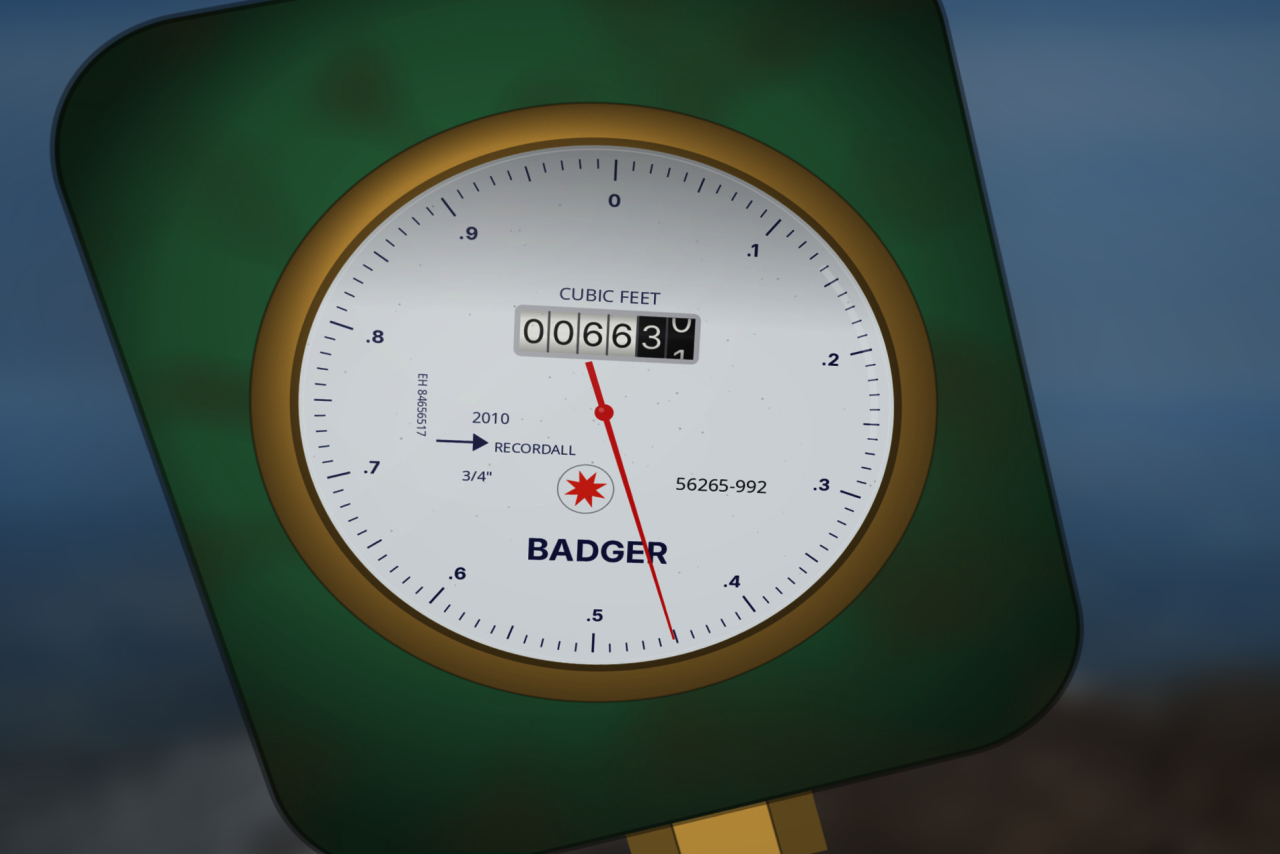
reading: {"value": 6630.45, "unit": "ft³"}
